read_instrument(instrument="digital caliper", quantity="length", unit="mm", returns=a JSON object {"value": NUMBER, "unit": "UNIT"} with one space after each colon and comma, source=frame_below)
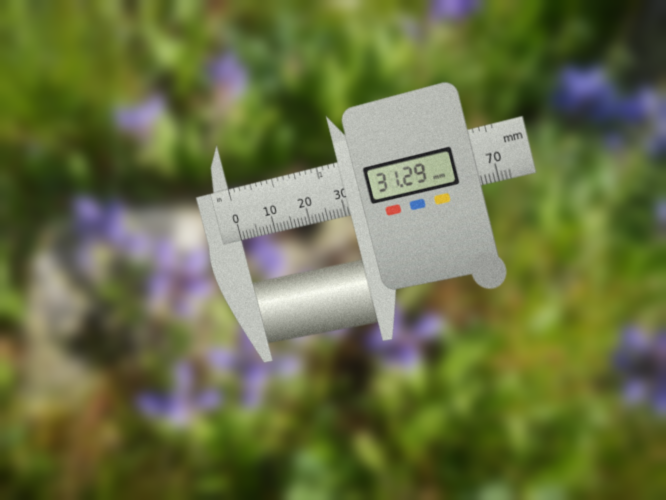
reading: {"value": 31.29, "unit": "mm"}
